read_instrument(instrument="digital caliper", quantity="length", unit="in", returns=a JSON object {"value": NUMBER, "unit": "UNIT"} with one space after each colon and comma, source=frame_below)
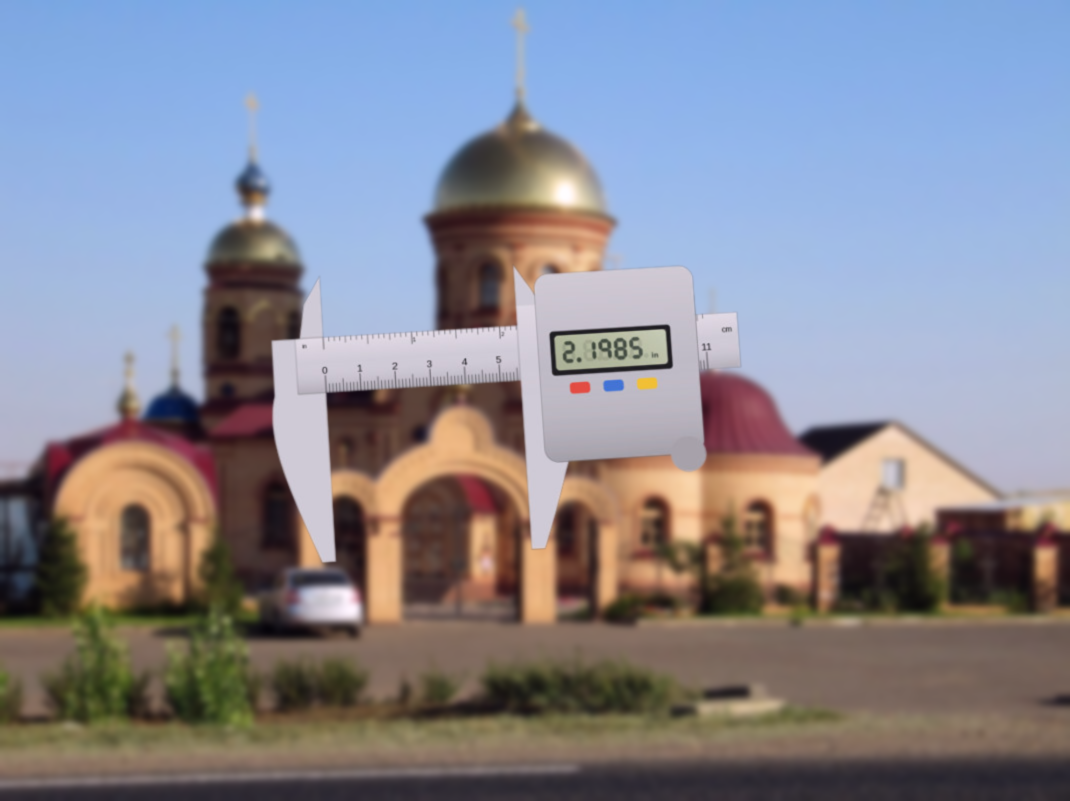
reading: {"value": 2.1985, "unit": "in"}
